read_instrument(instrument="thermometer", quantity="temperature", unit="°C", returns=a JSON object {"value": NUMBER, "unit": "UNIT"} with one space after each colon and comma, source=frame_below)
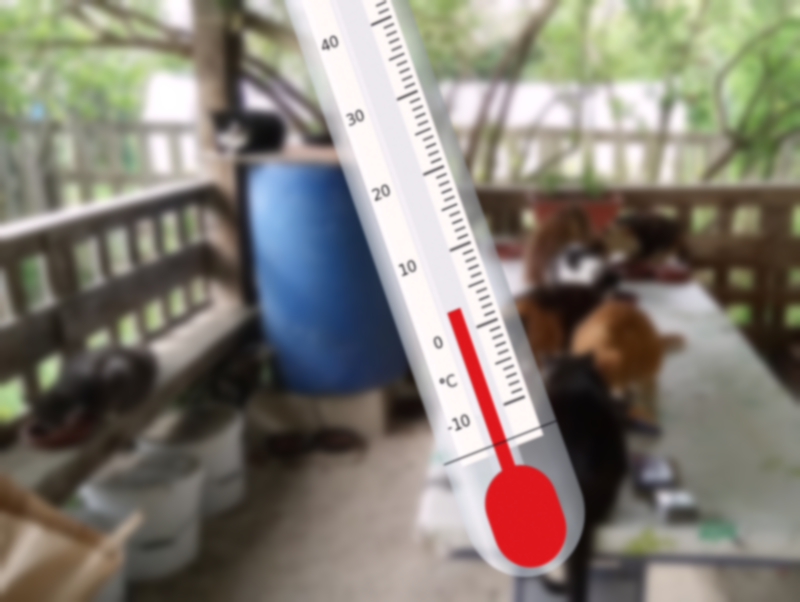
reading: {"value": 3, "unit": "°C"}
